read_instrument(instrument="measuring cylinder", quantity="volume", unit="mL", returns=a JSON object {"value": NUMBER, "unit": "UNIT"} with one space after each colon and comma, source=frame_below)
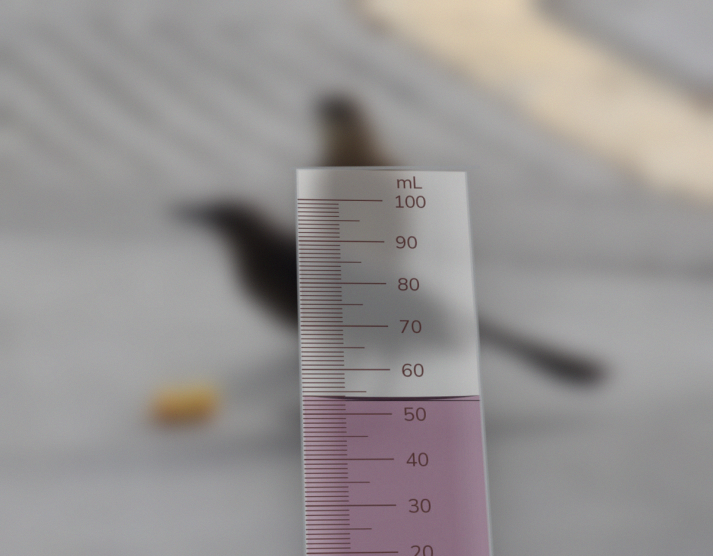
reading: {"value": 53, "unit": "mL"}
